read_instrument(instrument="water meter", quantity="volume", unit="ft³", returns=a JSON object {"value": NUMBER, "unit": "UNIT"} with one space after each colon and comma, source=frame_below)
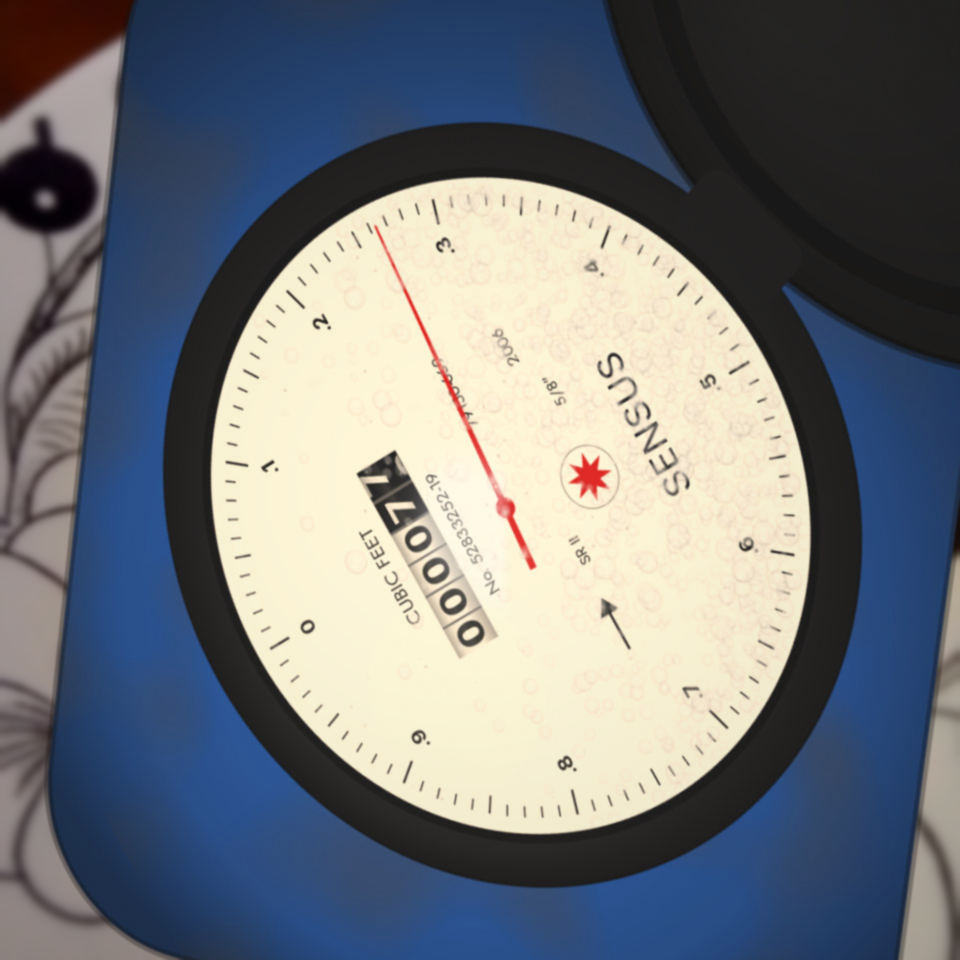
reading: {"value": 77.26, "unit": "ft³"}
